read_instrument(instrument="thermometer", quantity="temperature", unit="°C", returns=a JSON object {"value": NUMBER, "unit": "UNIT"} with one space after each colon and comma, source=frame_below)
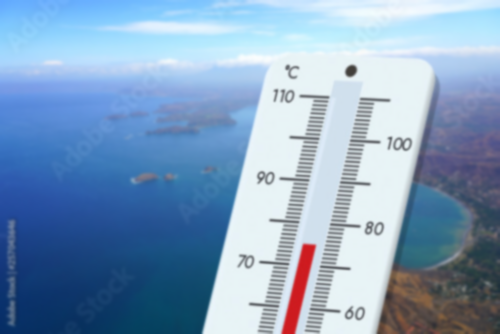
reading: {"value": 75, "unit": "°C"}
